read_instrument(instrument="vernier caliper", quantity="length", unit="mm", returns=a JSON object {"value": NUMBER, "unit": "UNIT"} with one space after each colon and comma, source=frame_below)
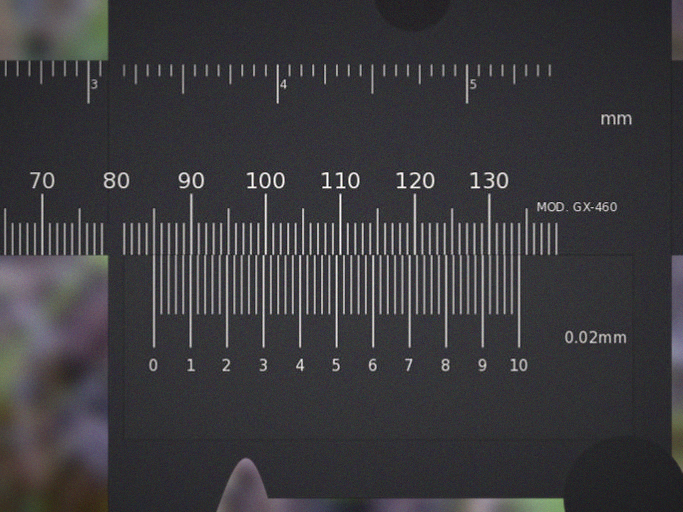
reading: {"value": 85.0, "unit": "mm"}
